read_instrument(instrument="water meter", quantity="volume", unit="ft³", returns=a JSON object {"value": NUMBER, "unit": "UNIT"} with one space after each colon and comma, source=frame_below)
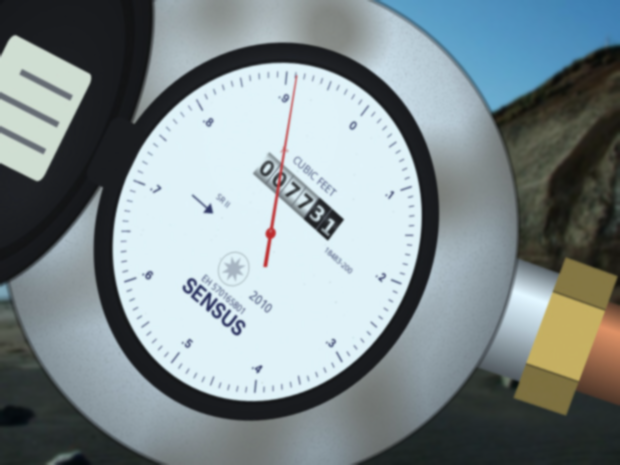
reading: {"value": 7730.91, "unit": "ft³"}
